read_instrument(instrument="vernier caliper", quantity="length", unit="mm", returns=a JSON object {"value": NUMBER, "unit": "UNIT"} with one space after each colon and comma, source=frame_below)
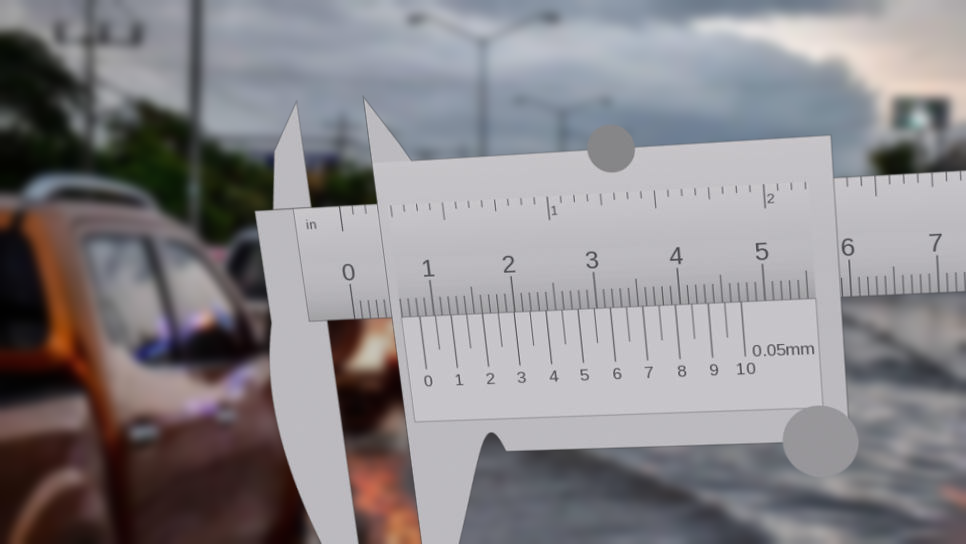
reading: {"value": 8.2, "unit": "mm"}
